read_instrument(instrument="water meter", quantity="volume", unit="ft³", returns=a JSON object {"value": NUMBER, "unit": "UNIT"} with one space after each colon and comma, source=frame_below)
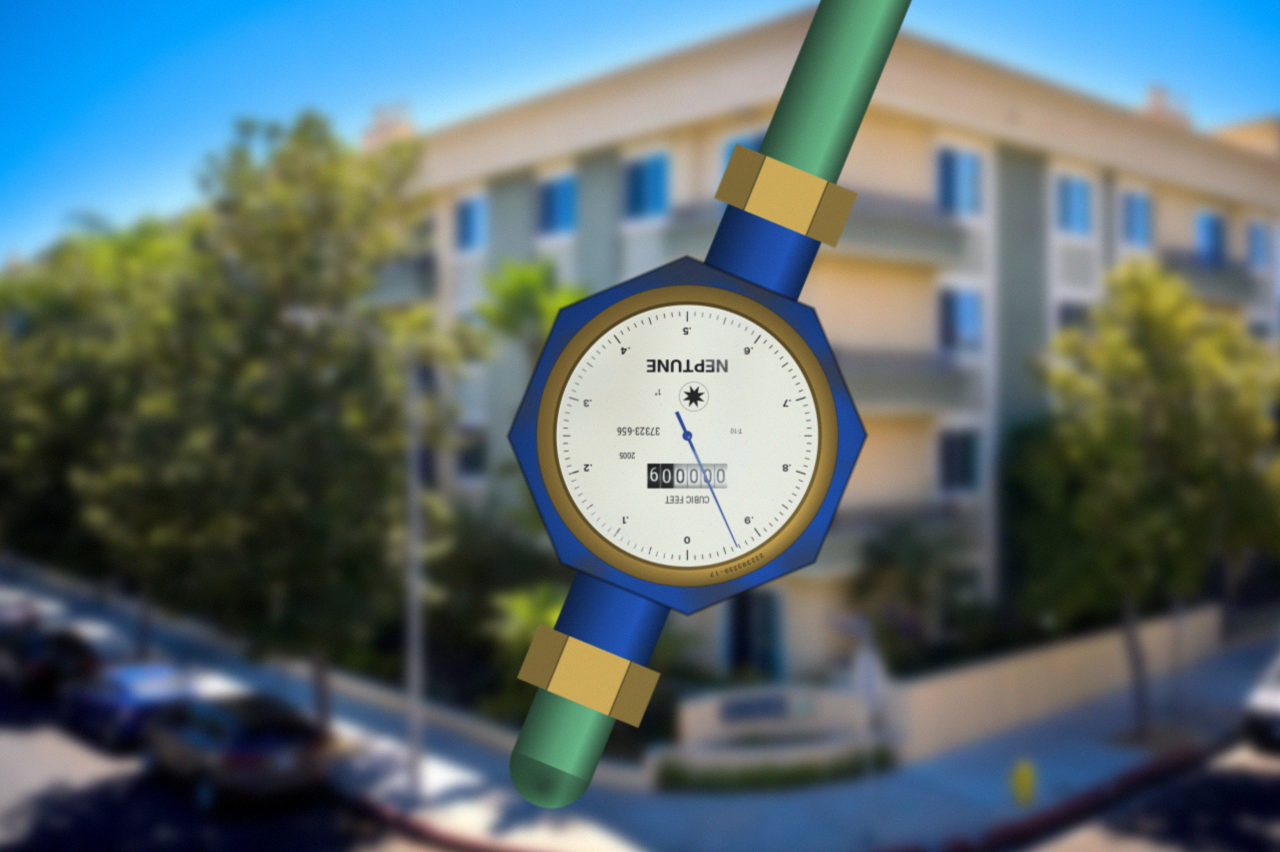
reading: {"value": 8.93, "unit": "ft³"}
